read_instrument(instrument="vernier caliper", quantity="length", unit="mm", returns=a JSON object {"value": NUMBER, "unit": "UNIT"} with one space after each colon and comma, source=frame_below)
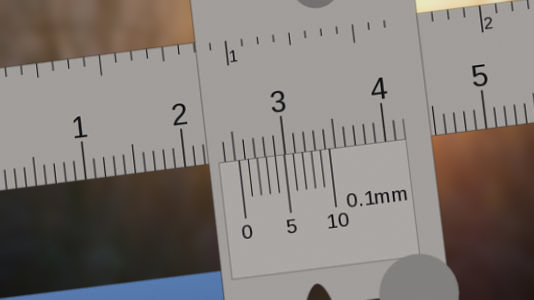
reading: {"value": 25.4, "unit": "mm"}
